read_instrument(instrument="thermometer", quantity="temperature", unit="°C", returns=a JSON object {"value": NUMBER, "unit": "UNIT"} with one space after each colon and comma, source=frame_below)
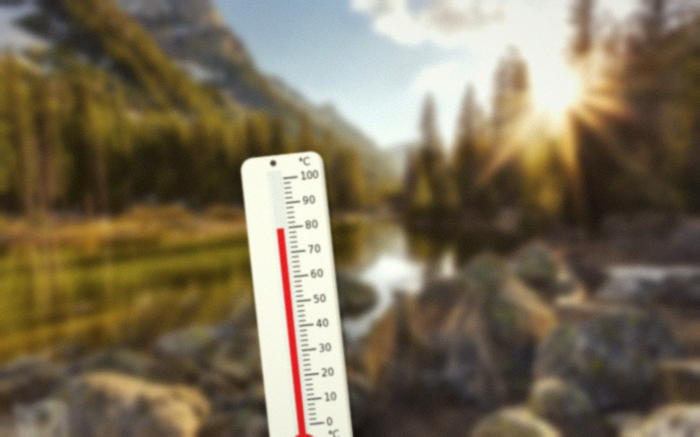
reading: {"value": 80, "unit": "°C"}
